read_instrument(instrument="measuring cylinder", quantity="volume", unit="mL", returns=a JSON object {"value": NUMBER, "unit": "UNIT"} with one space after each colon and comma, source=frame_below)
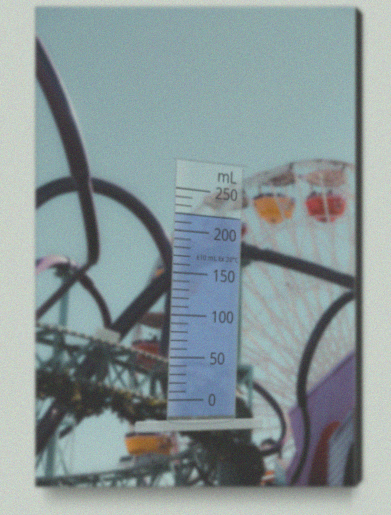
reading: {"value": 220, "unit": "mL"}
